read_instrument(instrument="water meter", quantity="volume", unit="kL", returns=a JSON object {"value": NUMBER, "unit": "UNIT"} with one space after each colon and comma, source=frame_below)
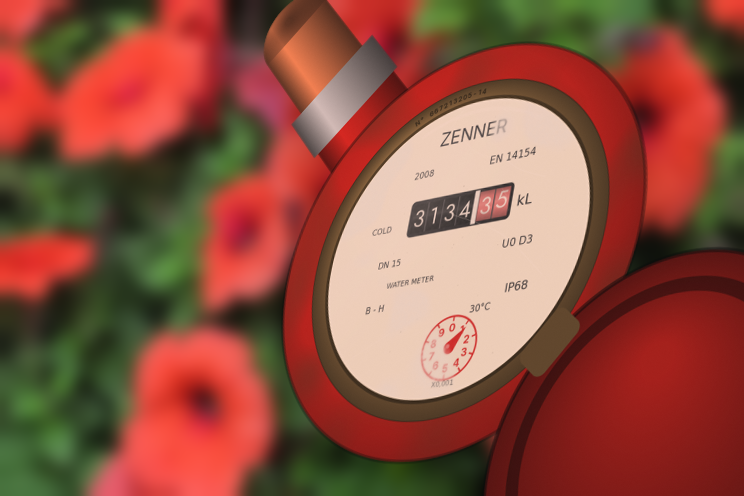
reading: {"value": 3134.351, "unit": "kL"}
